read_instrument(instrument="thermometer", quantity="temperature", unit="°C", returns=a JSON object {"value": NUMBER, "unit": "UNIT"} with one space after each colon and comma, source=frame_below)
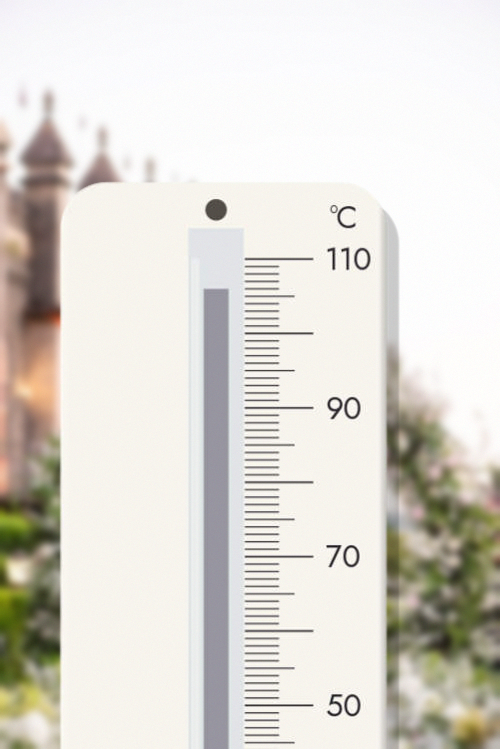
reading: {"value": 106, "unit": "°C"}
